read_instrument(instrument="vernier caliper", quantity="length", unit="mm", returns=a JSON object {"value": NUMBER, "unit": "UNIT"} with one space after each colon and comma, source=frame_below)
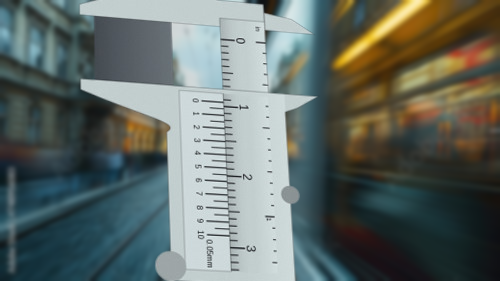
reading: {"value": 9.4, "unit": "mm"}
